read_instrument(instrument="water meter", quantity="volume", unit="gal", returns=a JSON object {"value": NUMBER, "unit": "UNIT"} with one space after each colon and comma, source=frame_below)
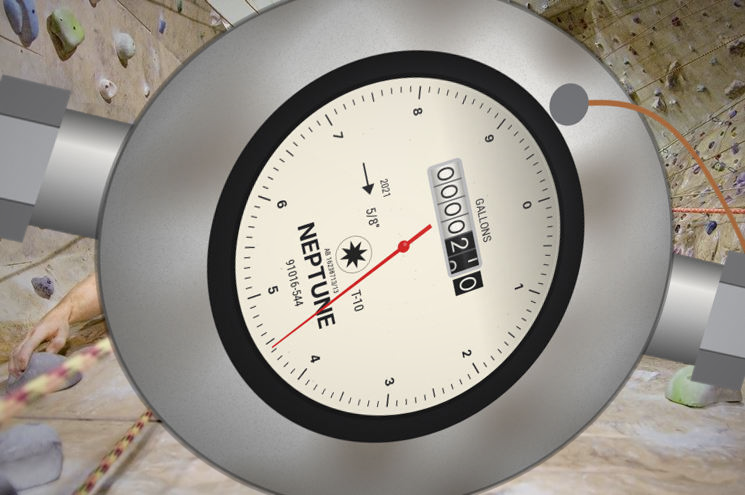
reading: {"value": 214.4, "unit": "gal"}
